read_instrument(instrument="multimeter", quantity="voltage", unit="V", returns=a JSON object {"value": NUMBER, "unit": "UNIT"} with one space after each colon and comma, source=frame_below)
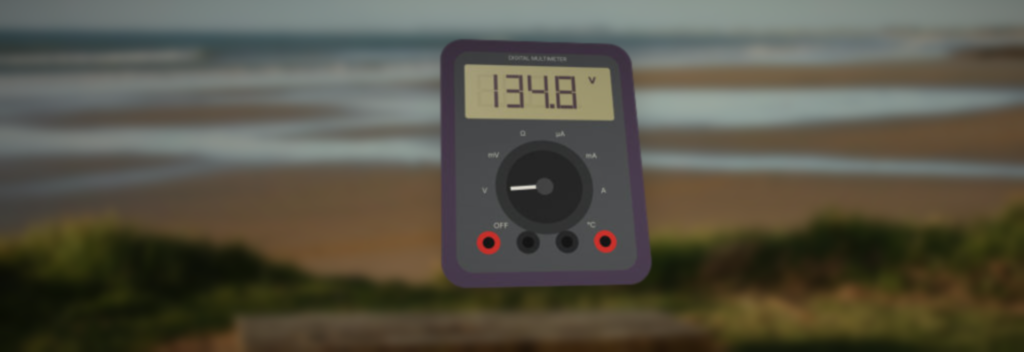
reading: {"value": 134.8, "unit": "V"}
